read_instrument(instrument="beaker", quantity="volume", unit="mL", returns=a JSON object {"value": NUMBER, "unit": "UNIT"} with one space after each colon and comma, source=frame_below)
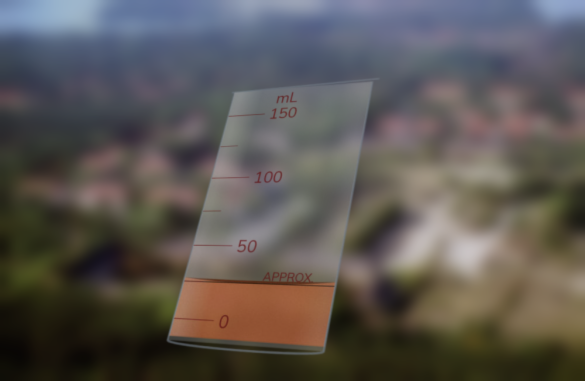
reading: {"value": 25, "unit": "mL"}
